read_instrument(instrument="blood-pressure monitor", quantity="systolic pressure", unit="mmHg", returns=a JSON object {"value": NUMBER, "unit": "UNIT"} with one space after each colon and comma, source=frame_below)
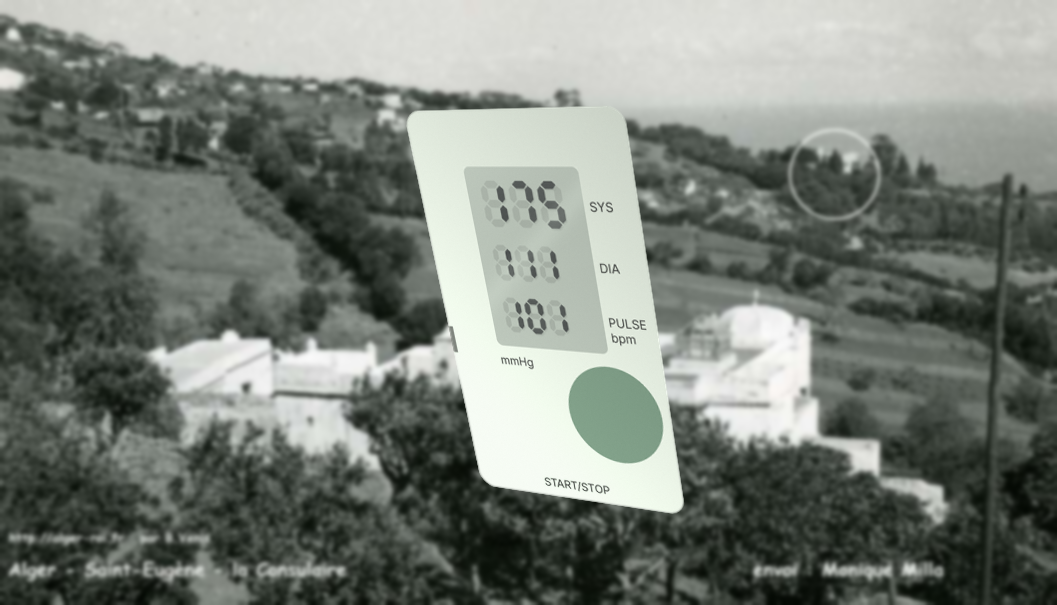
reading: {"value": 175, "unit": "mmHg"}
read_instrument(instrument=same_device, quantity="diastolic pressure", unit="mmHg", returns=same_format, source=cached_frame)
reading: {"value": 111, "unit": "mmHg"}
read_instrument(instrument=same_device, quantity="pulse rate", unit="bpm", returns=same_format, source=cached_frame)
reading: {"value": 101, "unit": "bpm"}
